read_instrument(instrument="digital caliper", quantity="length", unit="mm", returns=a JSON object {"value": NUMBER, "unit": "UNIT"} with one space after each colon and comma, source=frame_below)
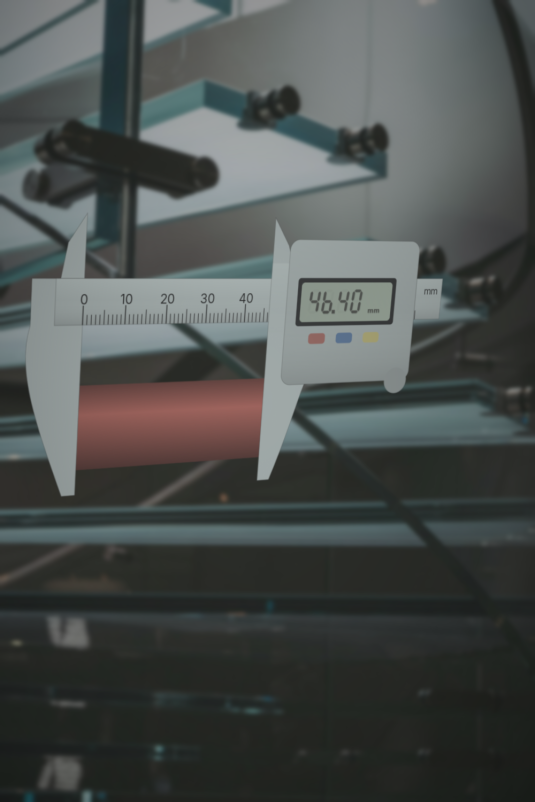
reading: {"value": 46.40, "unit": "mm"}
